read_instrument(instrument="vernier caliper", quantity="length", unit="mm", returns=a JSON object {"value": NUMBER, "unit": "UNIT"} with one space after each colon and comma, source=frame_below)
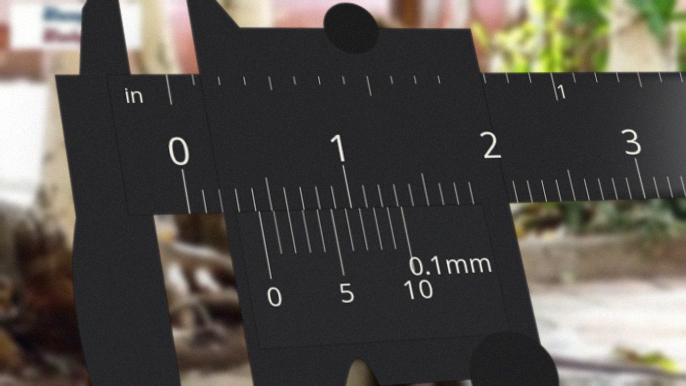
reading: {"value": 4.2, "unit": "mm"}
